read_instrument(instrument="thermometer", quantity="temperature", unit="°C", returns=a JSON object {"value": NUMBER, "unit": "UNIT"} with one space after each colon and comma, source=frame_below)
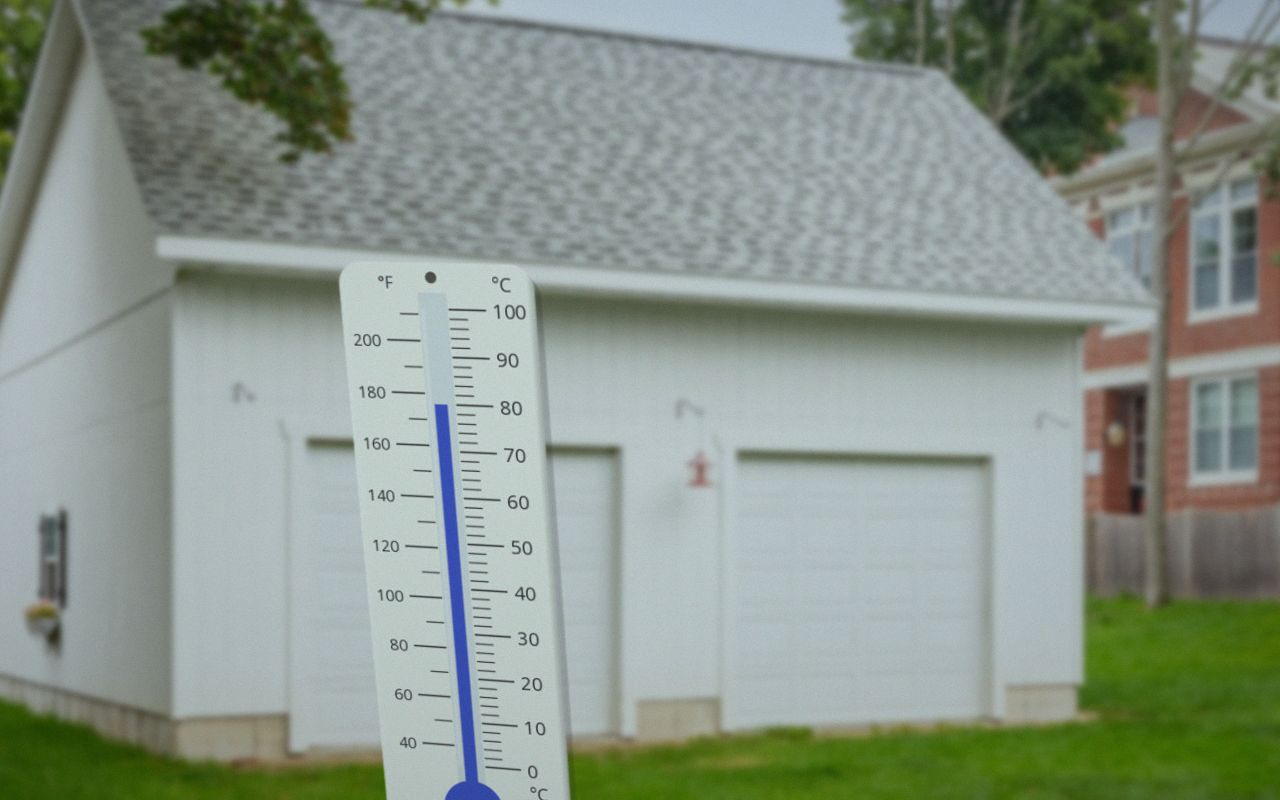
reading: {"value": 80, "unit": "°C"}
